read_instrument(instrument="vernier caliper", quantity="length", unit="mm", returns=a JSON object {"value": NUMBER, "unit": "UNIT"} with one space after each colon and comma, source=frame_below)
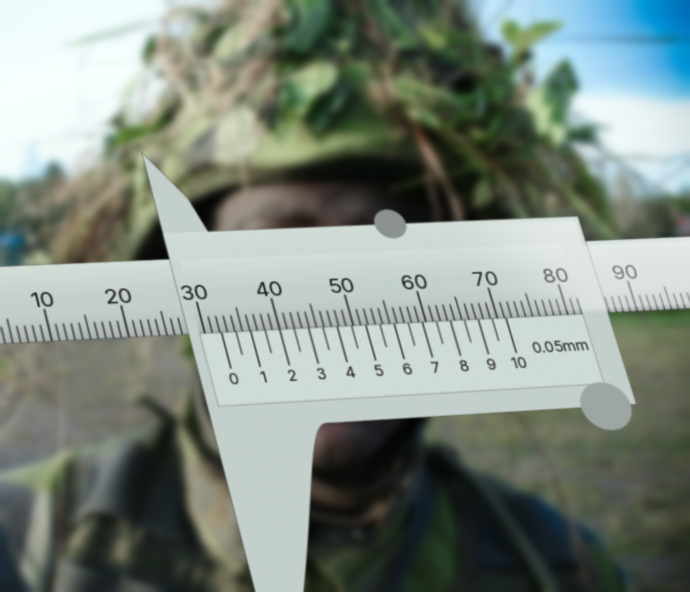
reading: {"value": 32.2, "unit": "mm"}
